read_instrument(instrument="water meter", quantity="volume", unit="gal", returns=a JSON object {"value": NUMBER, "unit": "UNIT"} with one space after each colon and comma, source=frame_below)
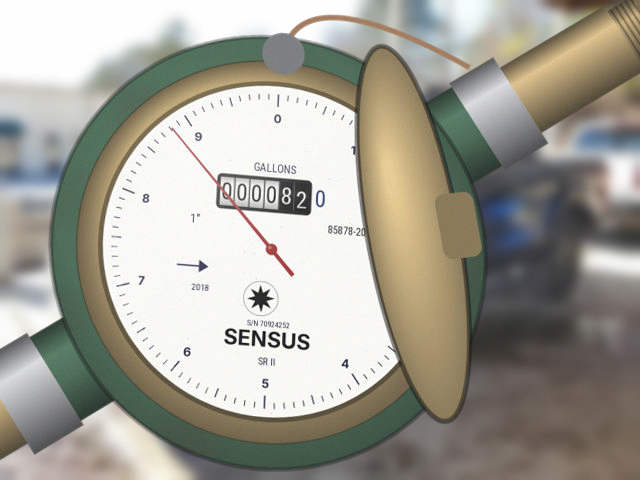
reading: {"value": 818.8, "unit": "gal"}
